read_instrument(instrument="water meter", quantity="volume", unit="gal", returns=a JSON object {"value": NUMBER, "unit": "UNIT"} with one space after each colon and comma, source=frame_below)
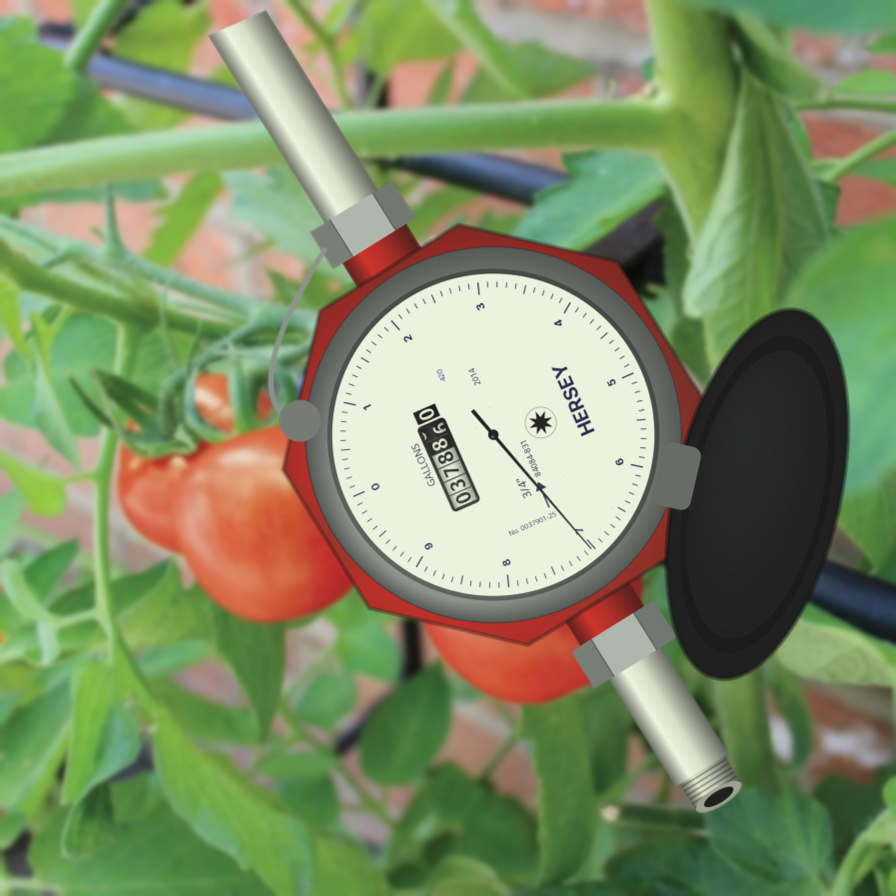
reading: {"value": 378857.0, "unit": "gal"}
